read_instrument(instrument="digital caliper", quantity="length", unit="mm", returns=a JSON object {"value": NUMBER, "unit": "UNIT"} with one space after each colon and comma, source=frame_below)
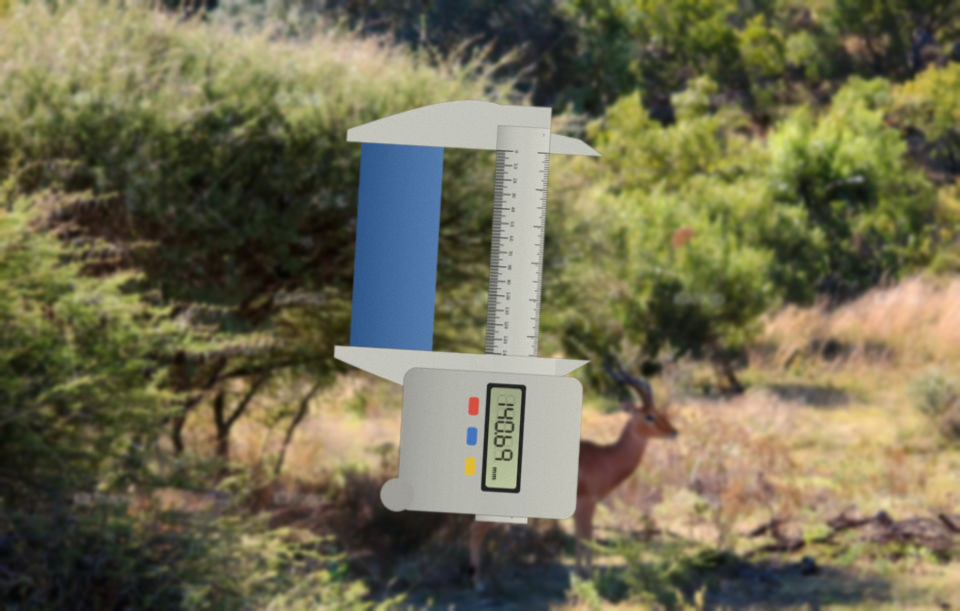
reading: {"value": 140.69, "unit": "mm"}
